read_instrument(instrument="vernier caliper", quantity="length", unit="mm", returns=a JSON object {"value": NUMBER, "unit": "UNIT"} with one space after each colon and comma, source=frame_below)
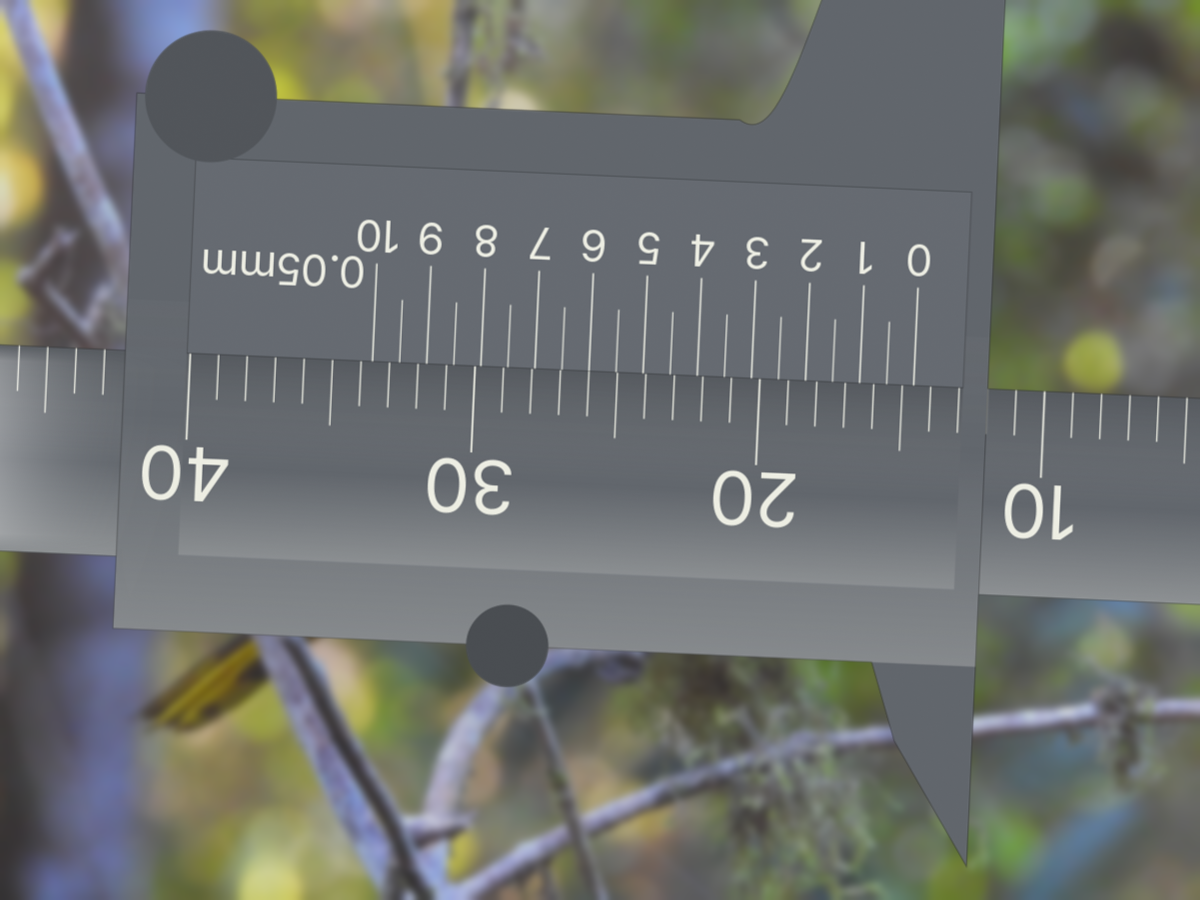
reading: {"value": 14.60, "unit": "mm"}
